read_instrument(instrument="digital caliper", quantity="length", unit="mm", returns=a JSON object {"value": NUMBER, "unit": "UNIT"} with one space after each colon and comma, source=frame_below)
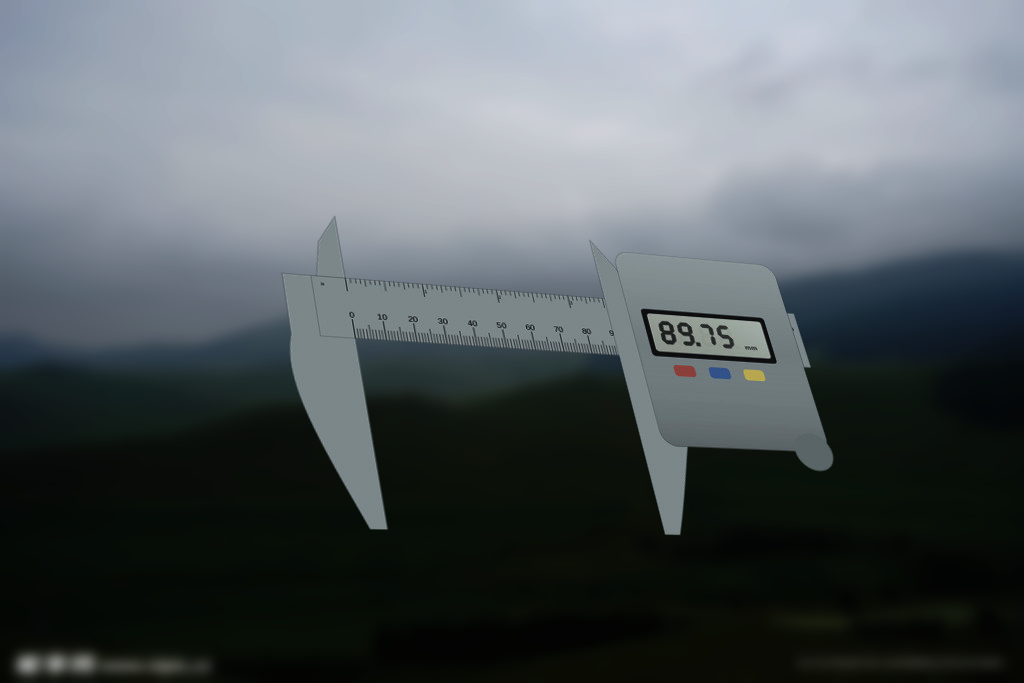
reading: {"value": 89.75, "unit": "mm"}
